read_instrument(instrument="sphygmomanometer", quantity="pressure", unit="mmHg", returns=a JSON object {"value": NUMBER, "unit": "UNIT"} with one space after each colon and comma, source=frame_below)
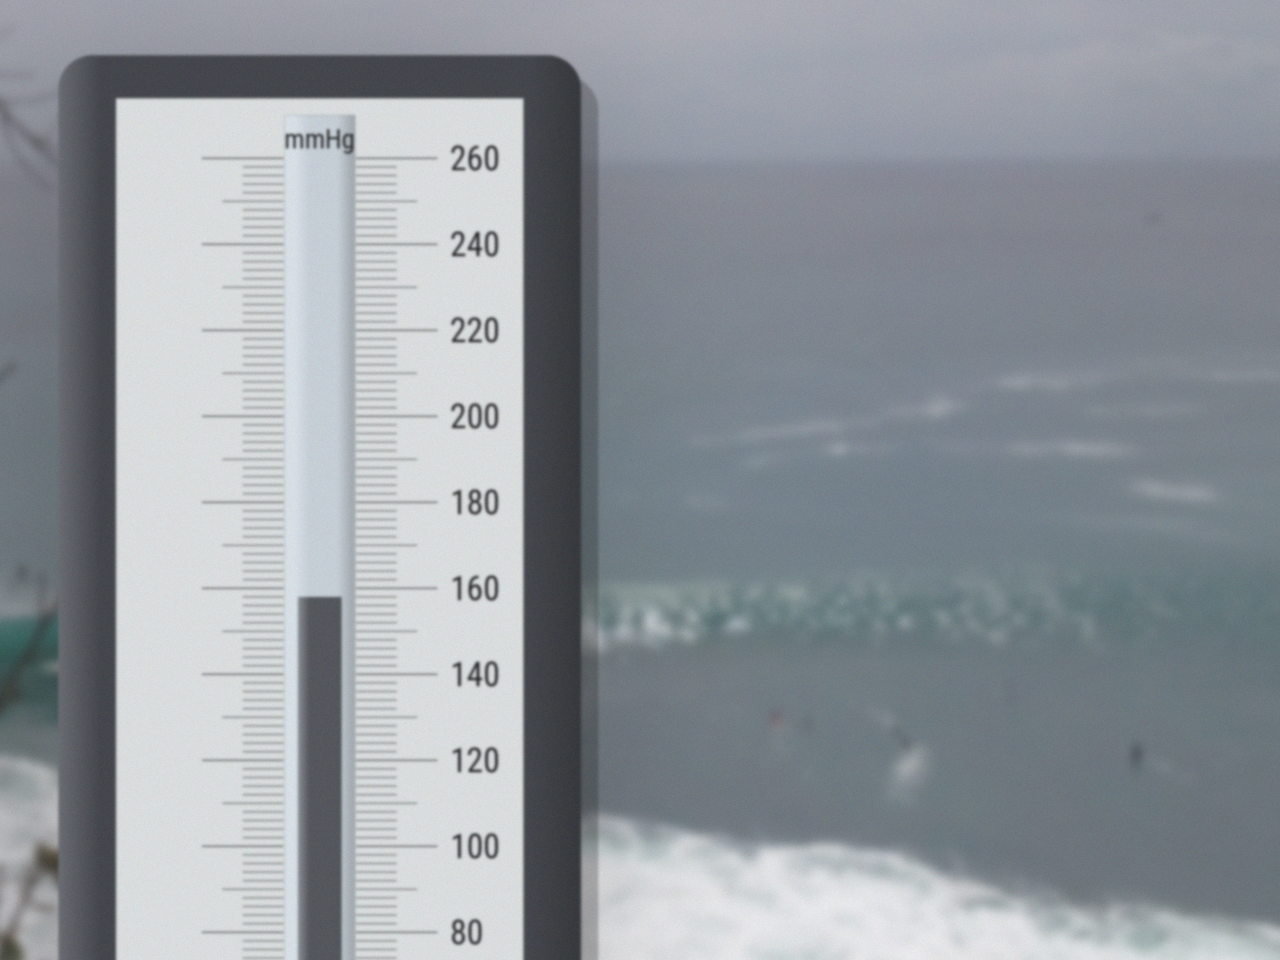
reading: {"value": 158, "unit": "mmHg"}
